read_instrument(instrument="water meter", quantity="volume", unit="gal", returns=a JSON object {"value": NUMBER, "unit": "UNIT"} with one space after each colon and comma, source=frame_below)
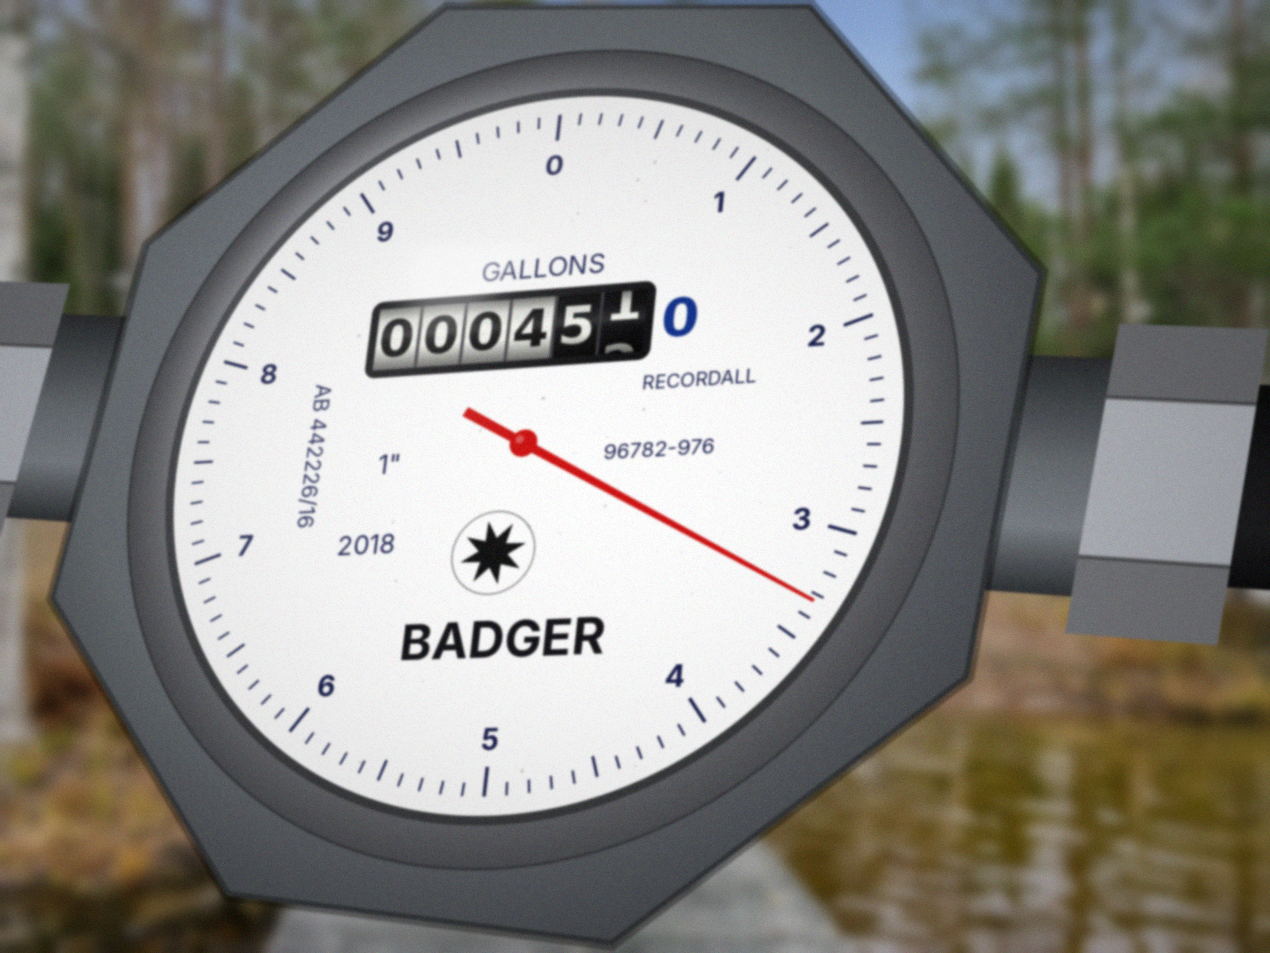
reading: {"value": 4513.3, "unit": "gal"}
